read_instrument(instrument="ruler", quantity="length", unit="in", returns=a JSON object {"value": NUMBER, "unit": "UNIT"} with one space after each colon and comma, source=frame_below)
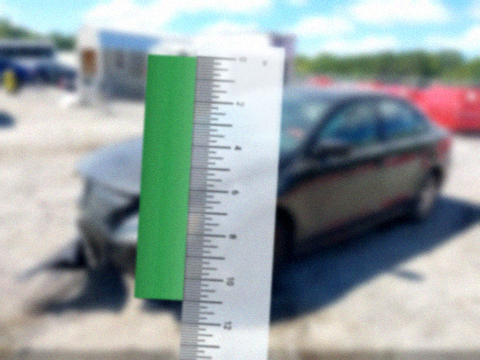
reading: {"value": 11, "unit": "in"}
